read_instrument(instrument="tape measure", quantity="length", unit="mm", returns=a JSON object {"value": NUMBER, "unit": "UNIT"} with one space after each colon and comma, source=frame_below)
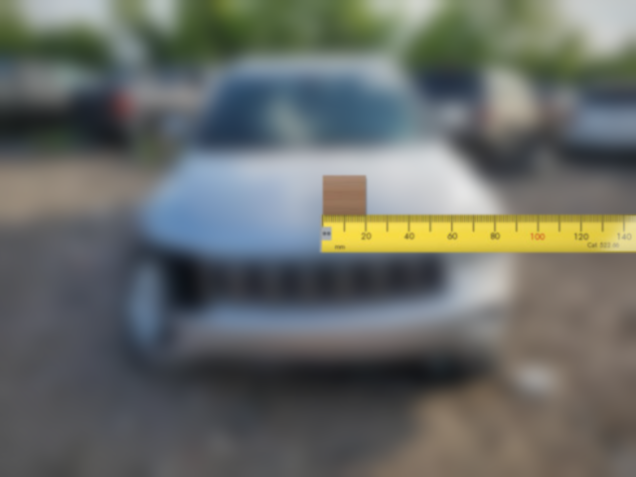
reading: {"value": 20, "unit": "mm"}
